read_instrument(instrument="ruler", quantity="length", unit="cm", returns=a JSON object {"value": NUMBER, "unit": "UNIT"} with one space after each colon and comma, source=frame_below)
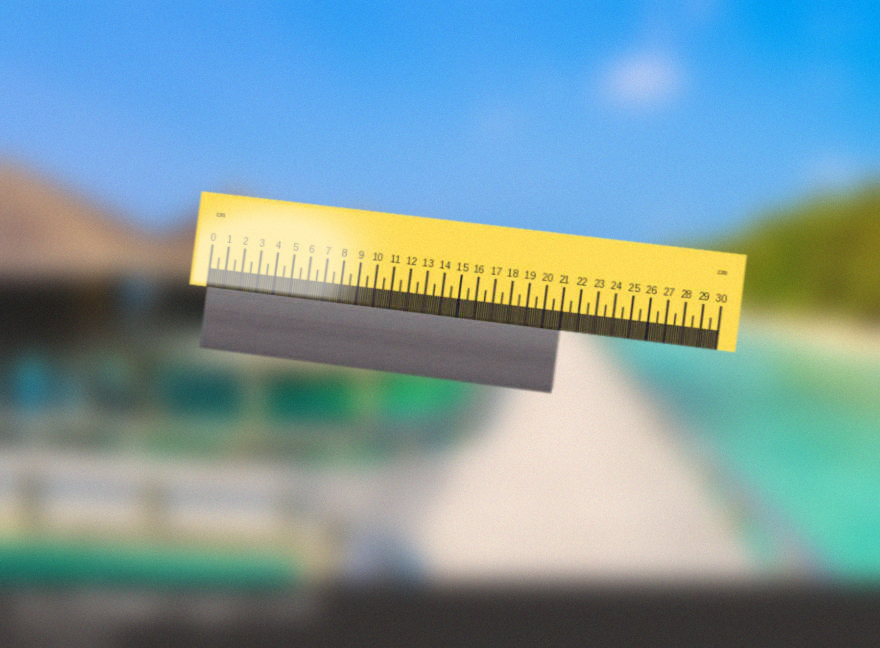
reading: {"value": 21, "unit": "cm"}
